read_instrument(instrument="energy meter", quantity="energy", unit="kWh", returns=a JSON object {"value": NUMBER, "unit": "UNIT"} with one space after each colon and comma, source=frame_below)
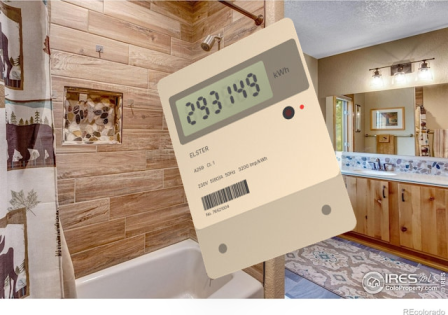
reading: {"value": 293149, "unit": "kWh"}
